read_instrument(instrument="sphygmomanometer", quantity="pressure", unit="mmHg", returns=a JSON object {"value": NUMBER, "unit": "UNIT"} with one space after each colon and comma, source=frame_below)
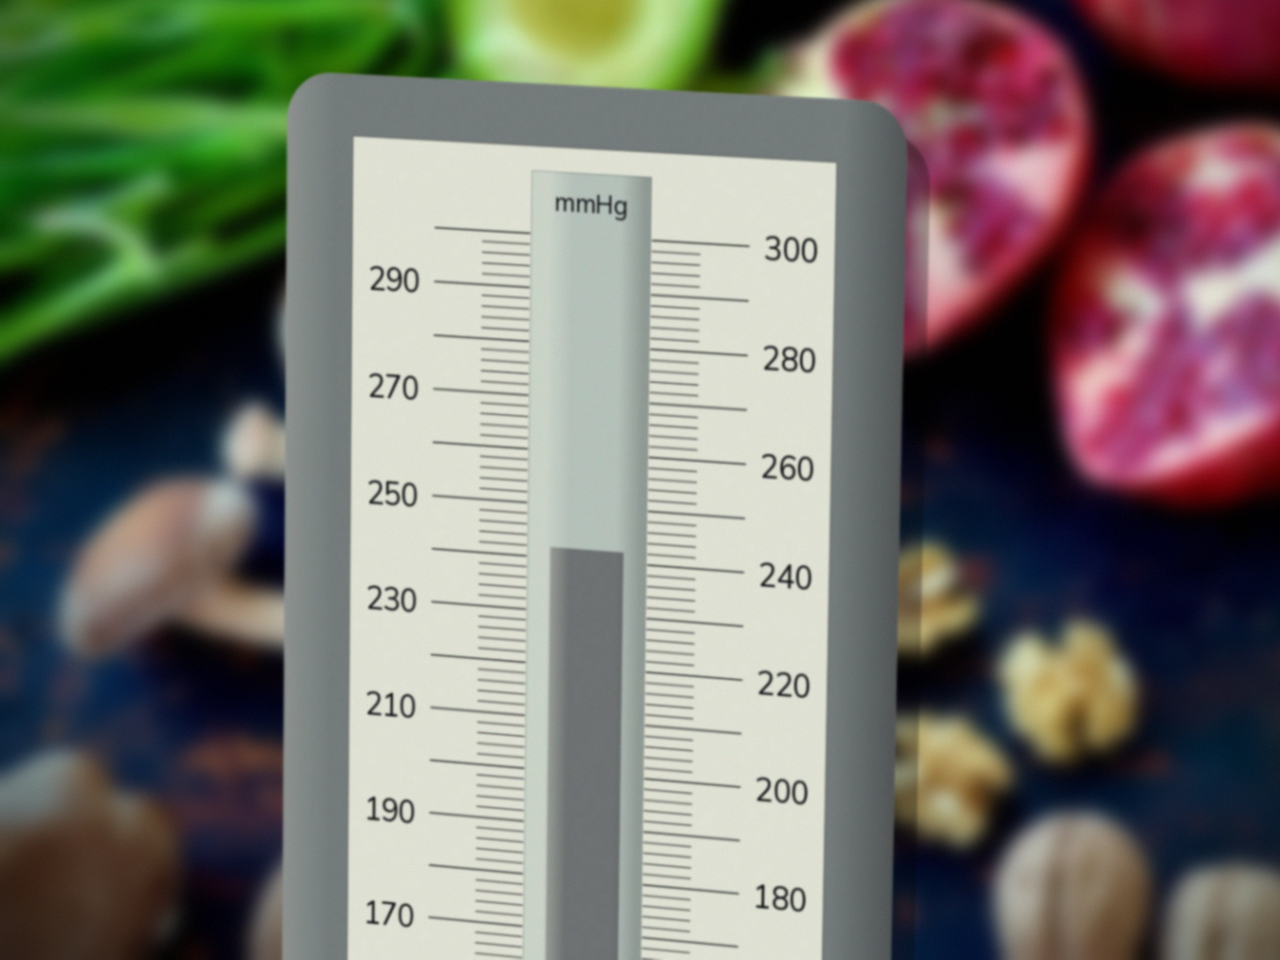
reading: {"value": 242, "unit": "mmHg"}
